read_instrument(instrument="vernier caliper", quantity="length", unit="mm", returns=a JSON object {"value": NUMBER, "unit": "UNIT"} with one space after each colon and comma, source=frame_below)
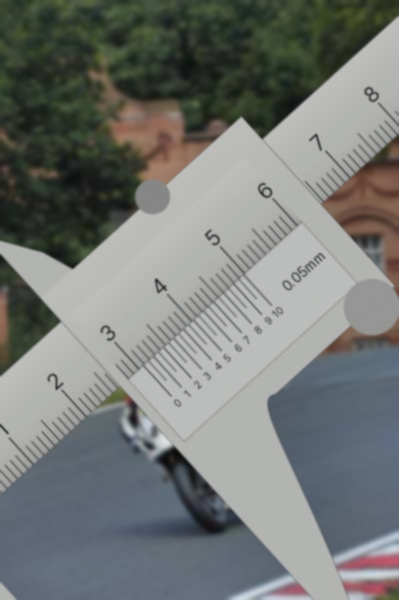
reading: {"value": 30.8, "unit": "mm"}
